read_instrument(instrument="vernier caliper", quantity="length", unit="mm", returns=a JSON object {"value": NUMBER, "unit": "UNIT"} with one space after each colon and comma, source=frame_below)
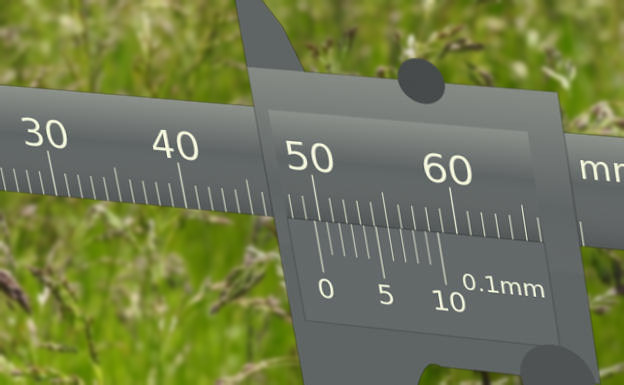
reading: {"value": 49.6, "unit": "mm"}
